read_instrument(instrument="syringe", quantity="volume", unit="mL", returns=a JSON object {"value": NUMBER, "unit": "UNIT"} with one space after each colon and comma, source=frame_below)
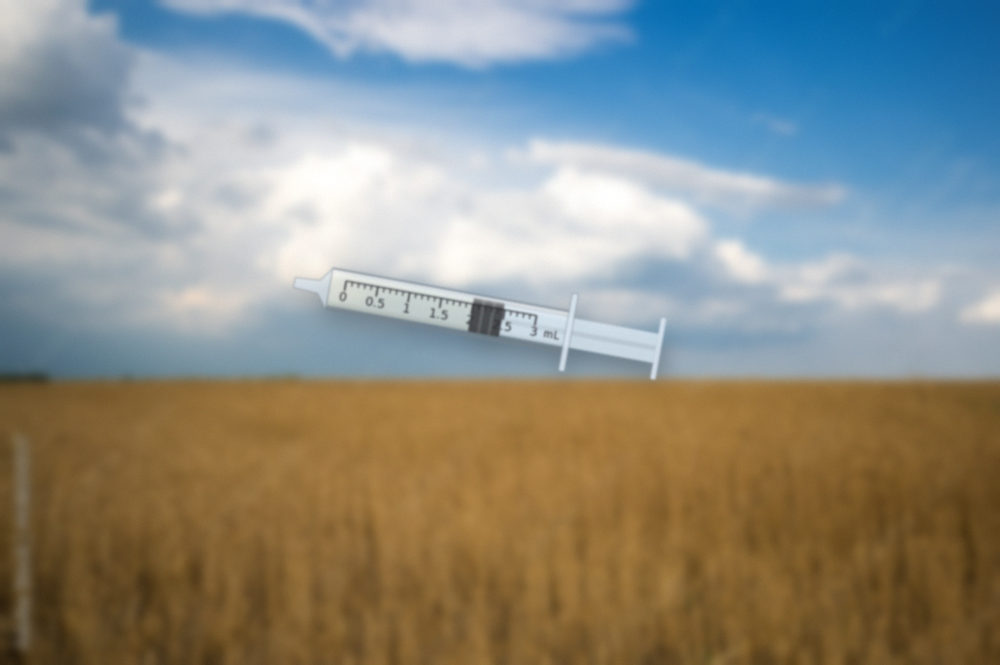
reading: {"value": 2, "unit": "mL"}
